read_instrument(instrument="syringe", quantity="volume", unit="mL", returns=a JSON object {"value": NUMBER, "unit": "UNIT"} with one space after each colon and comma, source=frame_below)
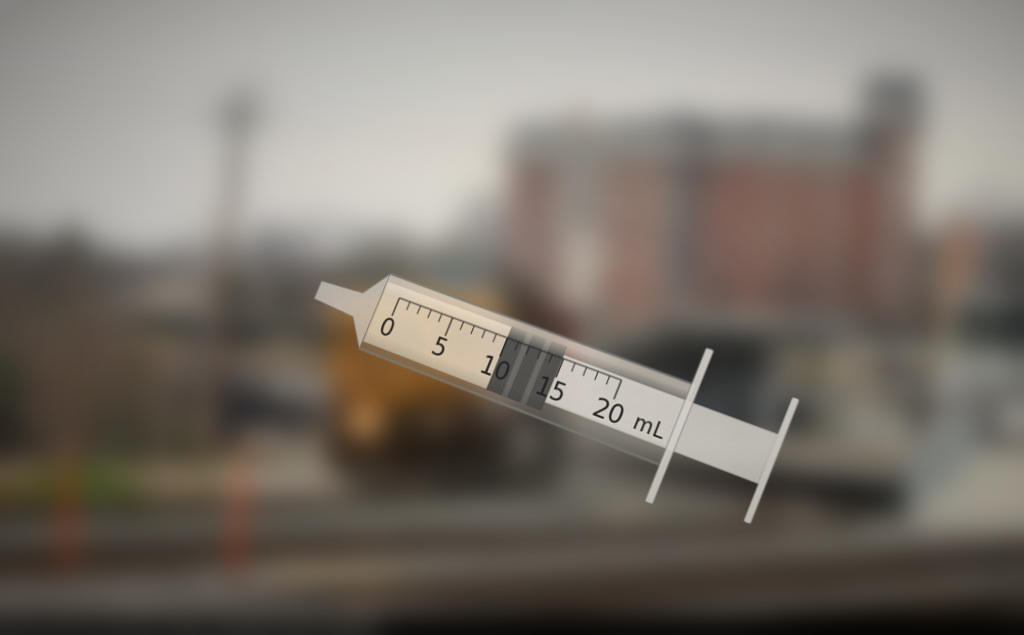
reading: {"value": 10, "unit": "mL"}
